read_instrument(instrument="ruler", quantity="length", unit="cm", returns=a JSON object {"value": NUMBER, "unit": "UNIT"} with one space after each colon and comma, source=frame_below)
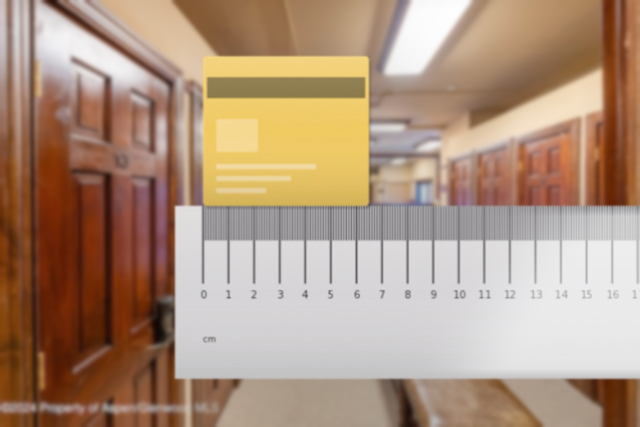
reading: {"value": 6.5, "unit": "cm"}
